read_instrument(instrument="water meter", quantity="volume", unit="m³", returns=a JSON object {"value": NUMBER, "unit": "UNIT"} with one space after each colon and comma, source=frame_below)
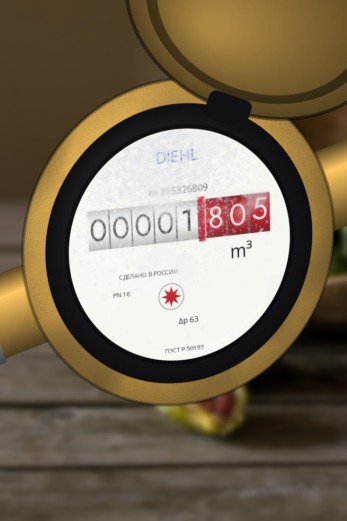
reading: {"value": 1.805, "unit": "m³"}
